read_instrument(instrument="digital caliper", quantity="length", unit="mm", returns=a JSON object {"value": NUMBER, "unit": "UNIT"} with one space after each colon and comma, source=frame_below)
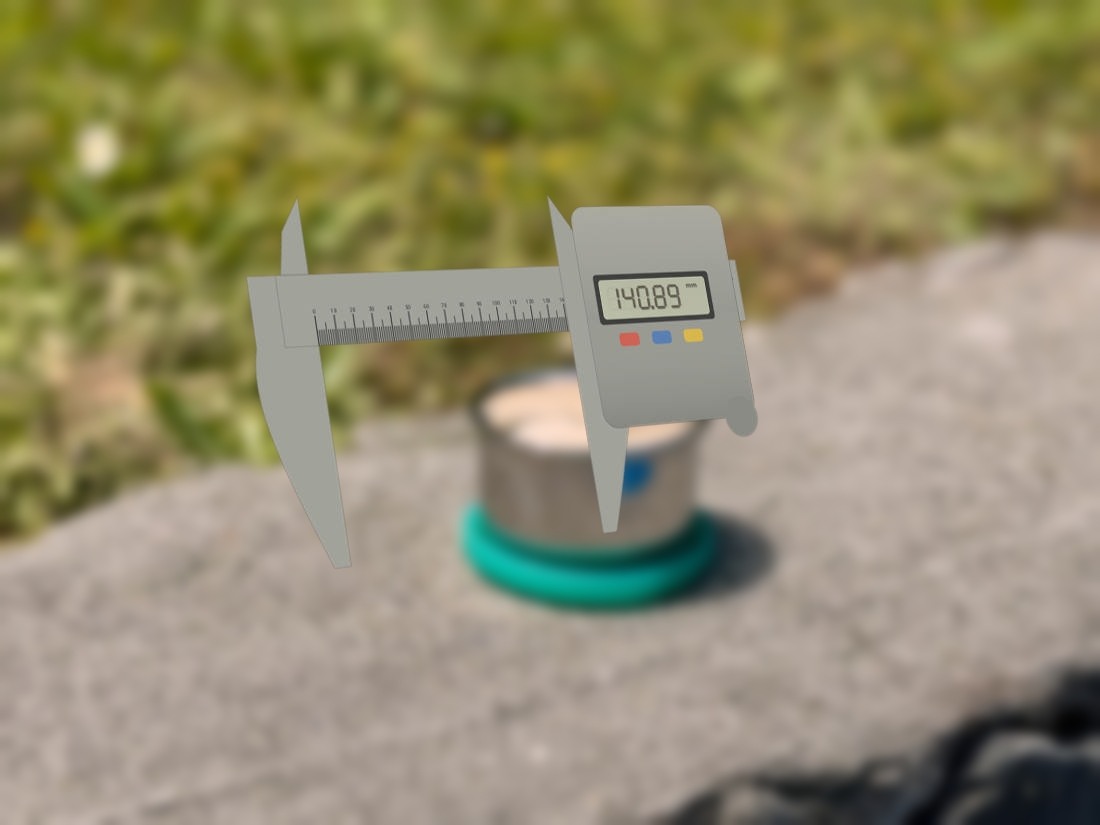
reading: {"value": 140.89, "unit": "mm"}
